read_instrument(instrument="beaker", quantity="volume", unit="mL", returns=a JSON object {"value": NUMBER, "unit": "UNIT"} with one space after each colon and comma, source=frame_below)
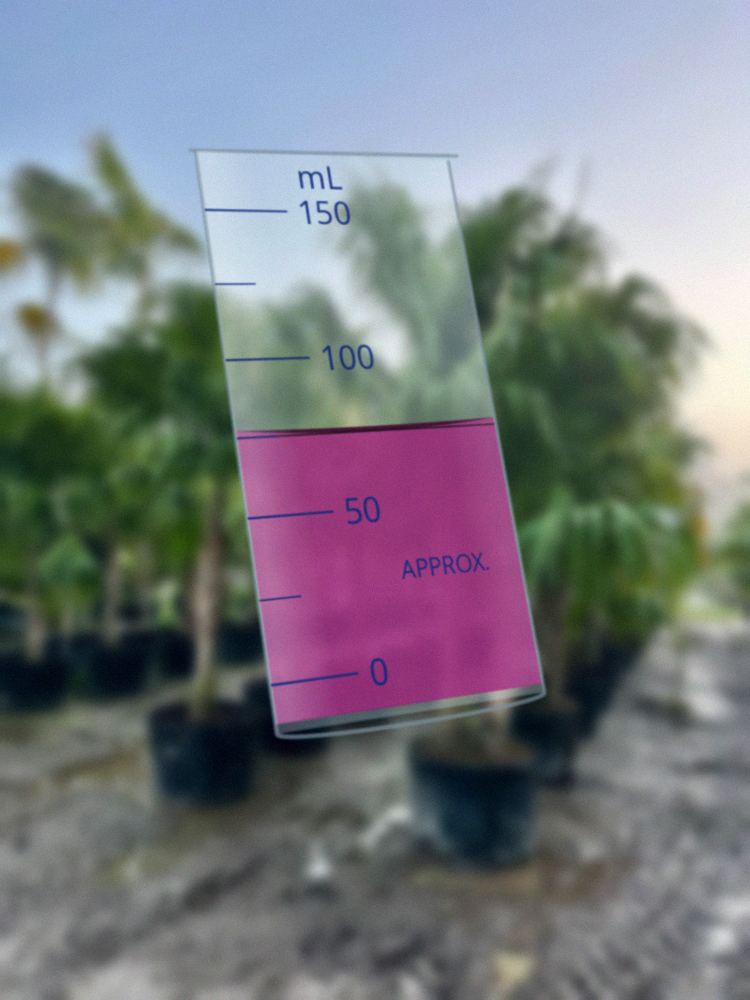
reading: {"value": 75, "unit": "mL"}
